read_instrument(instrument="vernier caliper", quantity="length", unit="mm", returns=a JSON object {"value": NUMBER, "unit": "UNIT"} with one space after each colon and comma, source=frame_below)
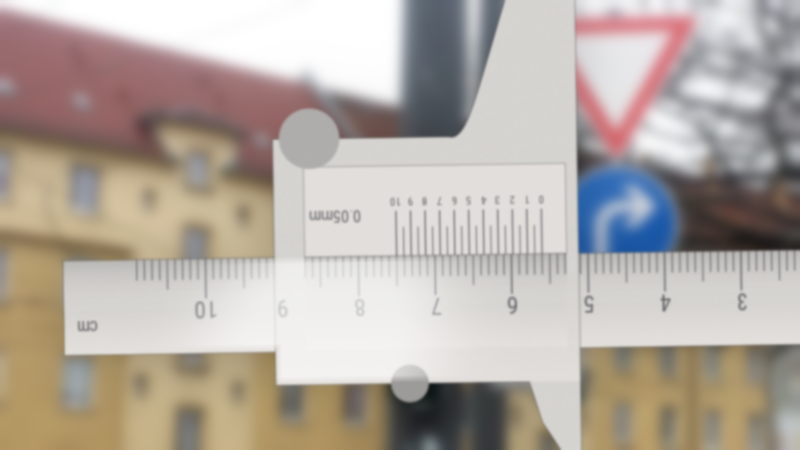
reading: {"value": 56.0, "unit": "mm"}
